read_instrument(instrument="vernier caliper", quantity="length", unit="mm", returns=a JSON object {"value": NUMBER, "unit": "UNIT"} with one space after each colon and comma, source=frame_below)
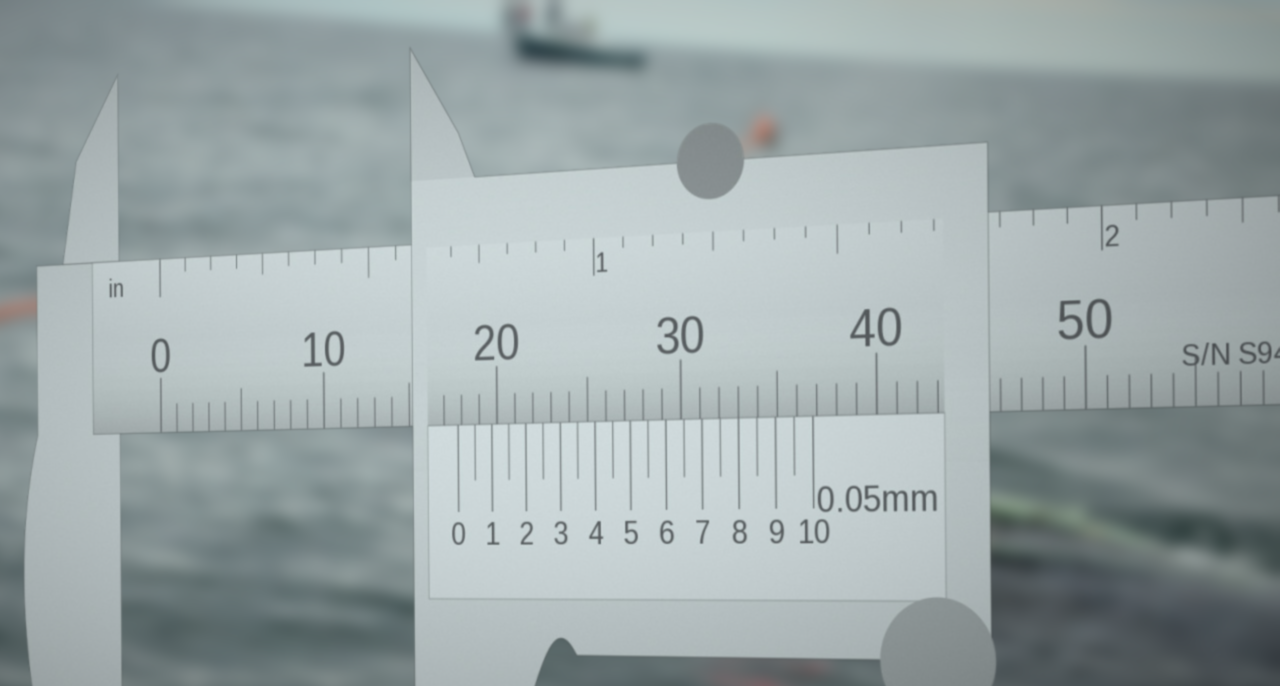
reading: {"value": 17.8, "unit": "mm"}
